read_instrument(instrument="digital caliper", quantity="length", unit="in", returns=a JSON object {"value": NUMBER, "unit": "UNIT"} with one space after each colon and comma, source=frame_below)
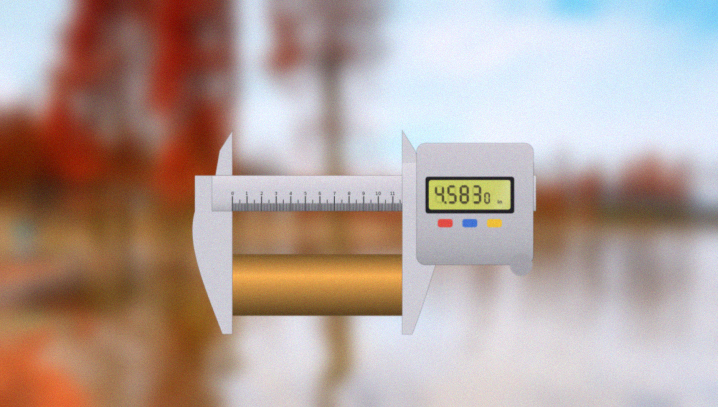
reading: {"value": 4.5830, "unit": "in"}
